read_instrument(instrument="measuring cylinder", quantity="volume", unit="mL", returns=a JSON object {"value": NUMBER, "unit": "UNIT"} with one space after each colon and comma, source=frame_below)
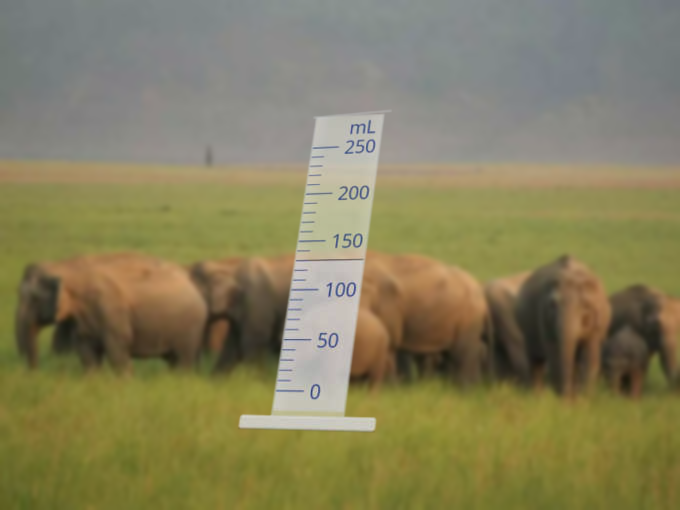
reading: {"value": 130, "unit": "mL"}
